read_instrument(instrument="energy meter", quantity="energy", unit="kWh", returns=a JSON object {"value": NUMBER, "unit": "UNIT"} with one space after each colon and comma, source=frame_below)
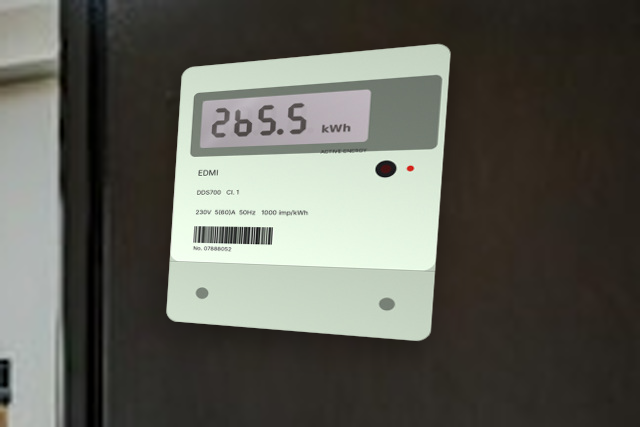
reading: {"value": 265.5, "unit": "kWh"}
